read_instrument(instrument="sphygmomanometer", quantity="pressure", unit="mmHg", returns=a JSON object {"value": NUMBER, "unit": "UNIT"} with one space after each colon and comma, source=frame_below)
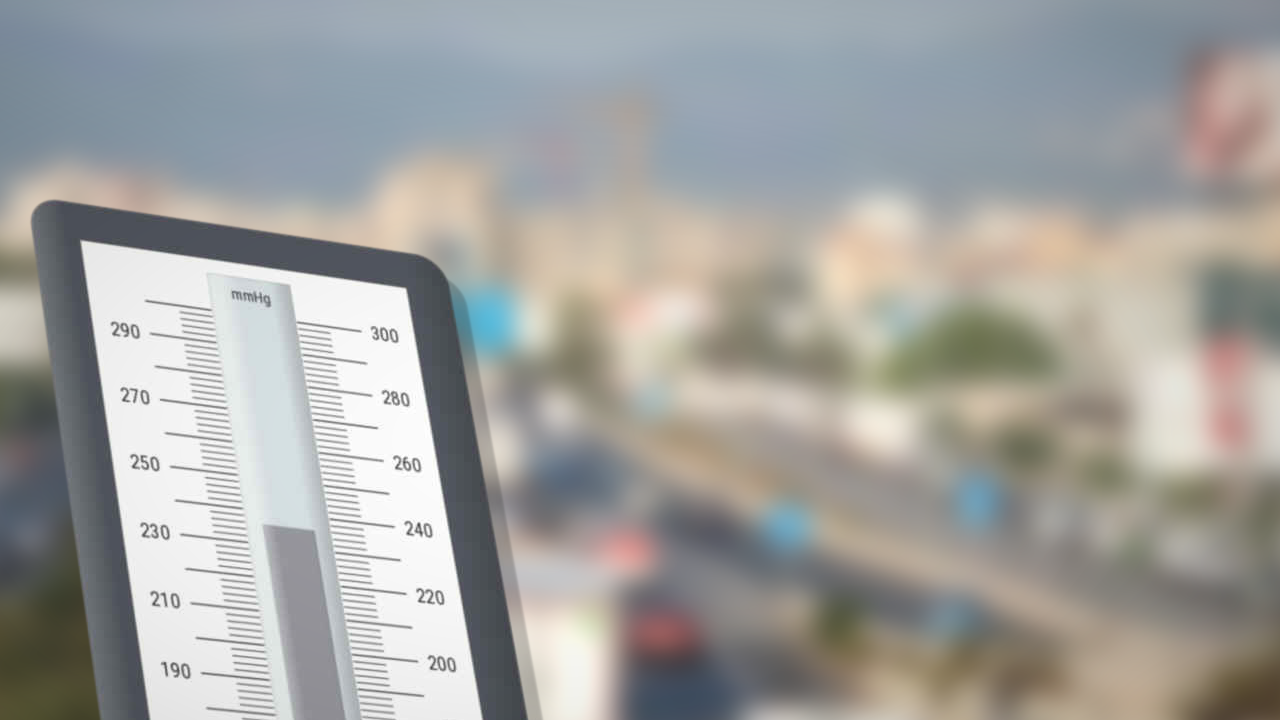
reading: {"value": 236, "unit": "mmHg"}
